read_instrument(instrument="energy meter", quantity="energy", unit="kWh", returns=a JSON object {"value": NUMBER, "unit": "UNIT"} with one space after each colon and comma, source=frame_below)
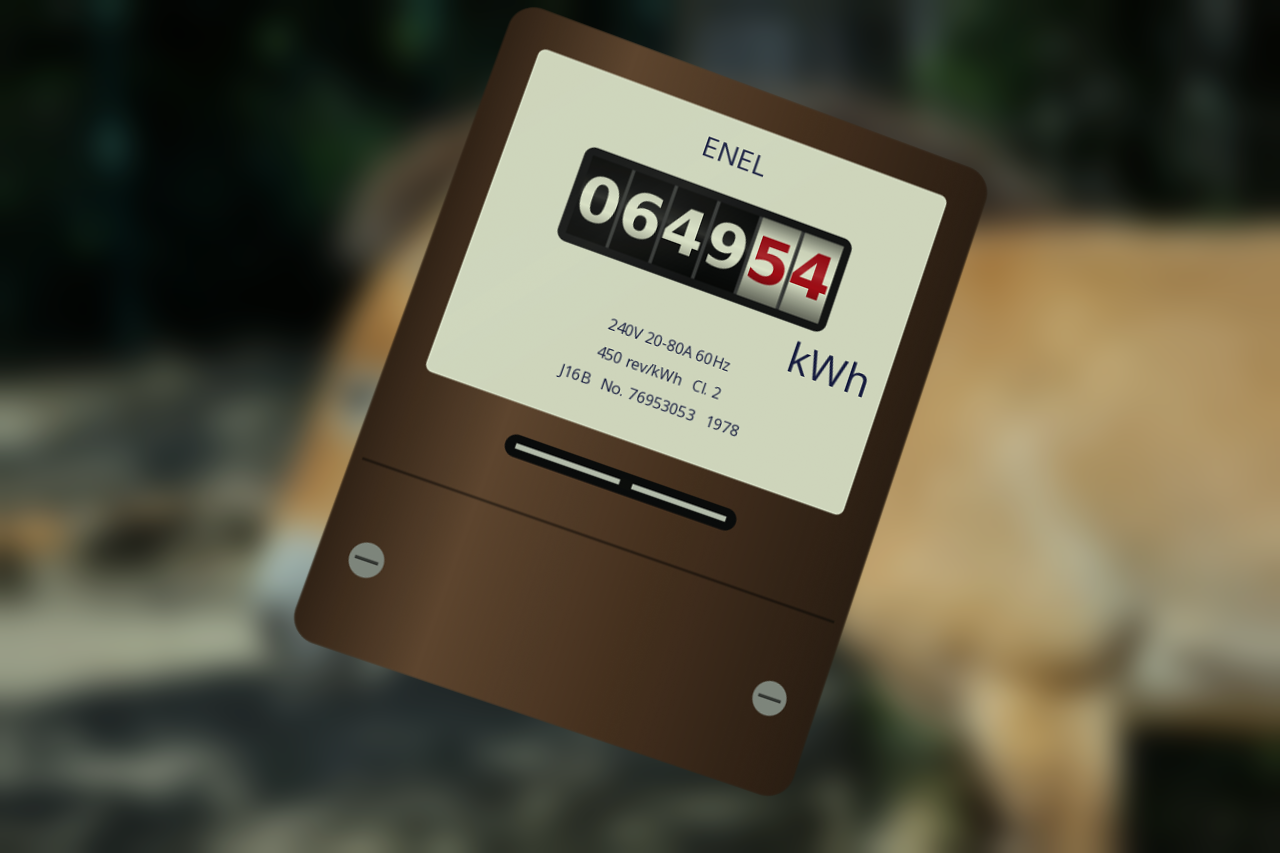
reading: {"value": 649.54, "unit": "kWh"}
